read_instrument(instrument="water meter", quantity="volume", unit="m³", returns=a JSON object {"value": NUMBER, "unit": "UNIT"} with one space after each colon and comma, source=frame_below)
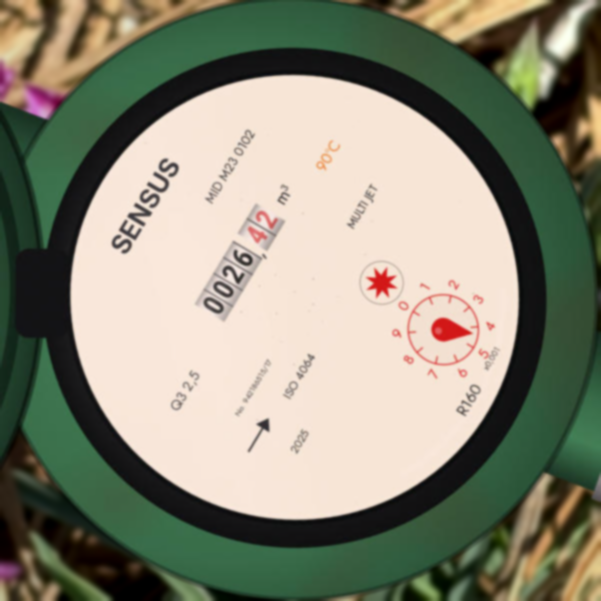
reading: {"value": 26.424, "unit": "m³"}
